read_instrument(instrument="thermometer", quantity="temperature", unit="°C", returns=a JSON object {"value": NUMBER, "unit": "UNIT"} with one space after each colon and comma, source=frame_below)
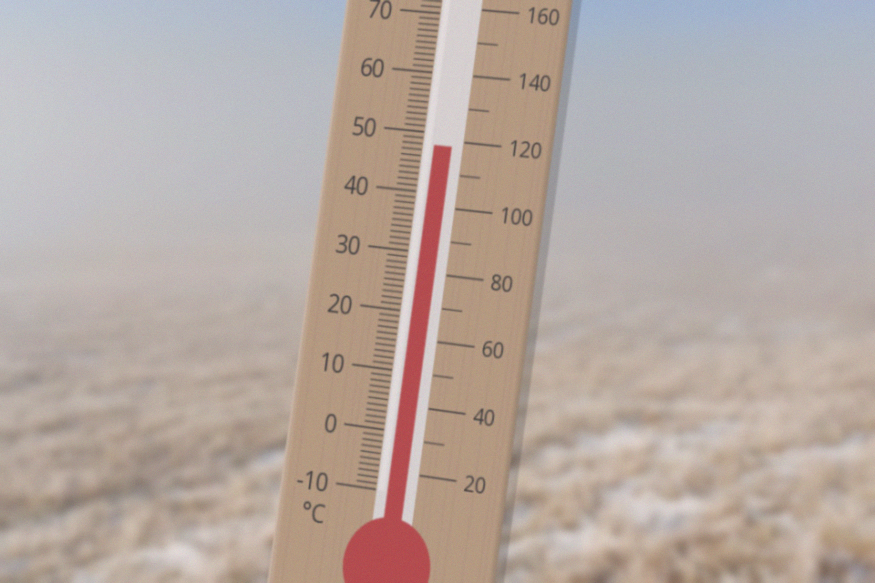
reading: {"value": 48, "unit": "°C"}
